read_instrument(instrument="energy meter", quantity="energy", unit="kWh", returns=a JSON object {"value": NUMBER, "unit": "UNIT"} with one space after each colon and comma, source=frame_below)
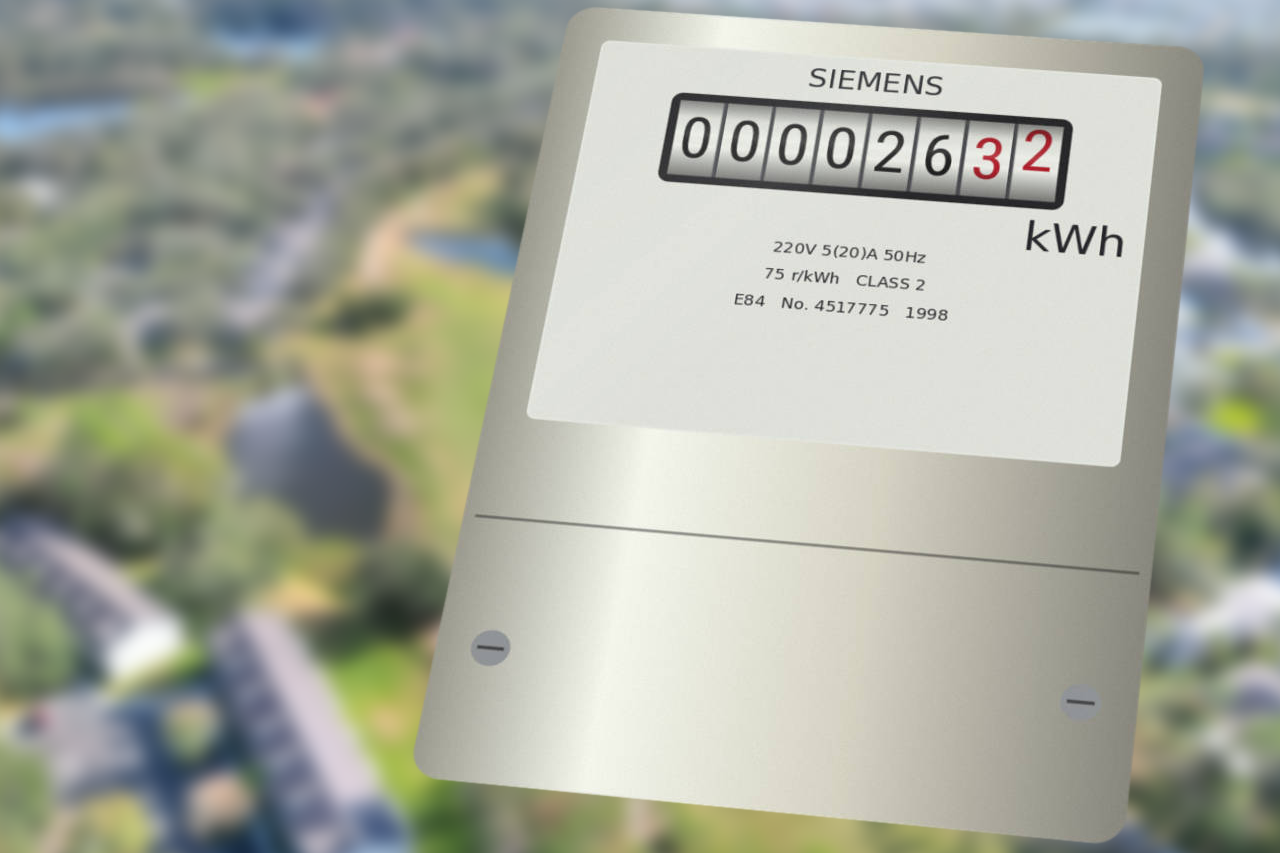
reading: {"value": 26.32, "unit": "kWh"}
